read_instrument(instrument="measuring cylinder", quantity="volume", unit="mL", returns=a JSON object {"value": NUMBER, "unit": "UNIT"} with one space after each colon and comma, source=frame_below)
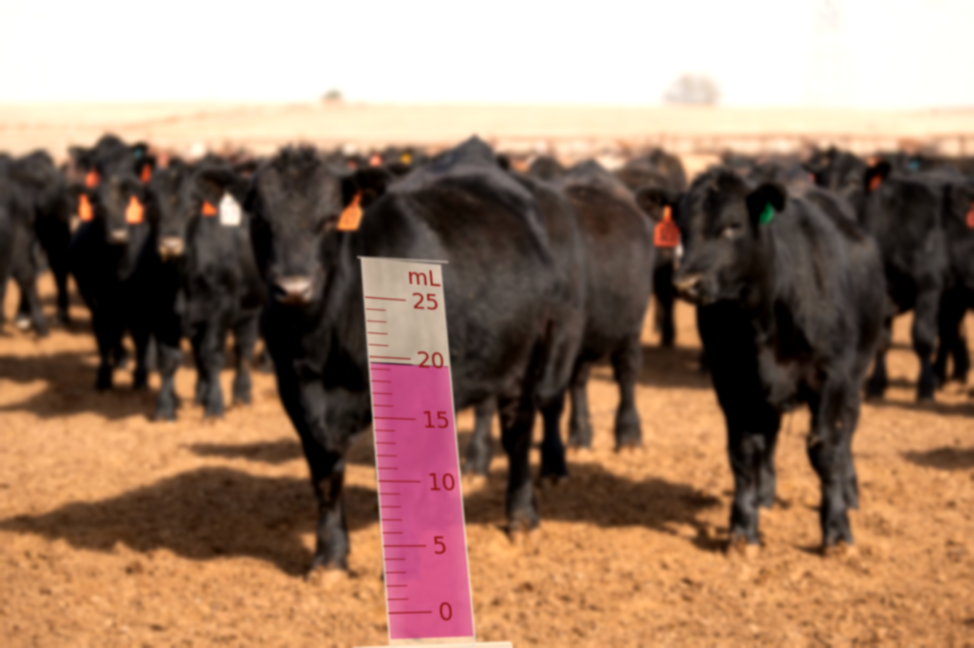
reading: {"value": 19.5, "unit": "mL"}
